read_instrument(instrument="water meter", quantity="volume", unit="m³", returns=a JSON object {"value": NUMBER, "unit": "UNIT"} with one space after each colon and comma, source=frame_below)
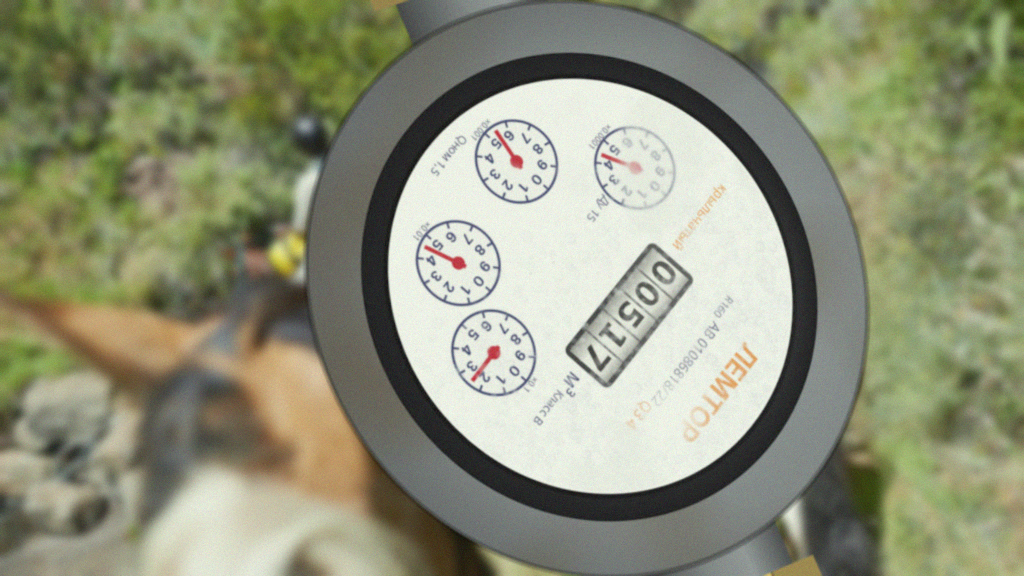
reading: {"value": 517.2454, "unit": "m³"}
